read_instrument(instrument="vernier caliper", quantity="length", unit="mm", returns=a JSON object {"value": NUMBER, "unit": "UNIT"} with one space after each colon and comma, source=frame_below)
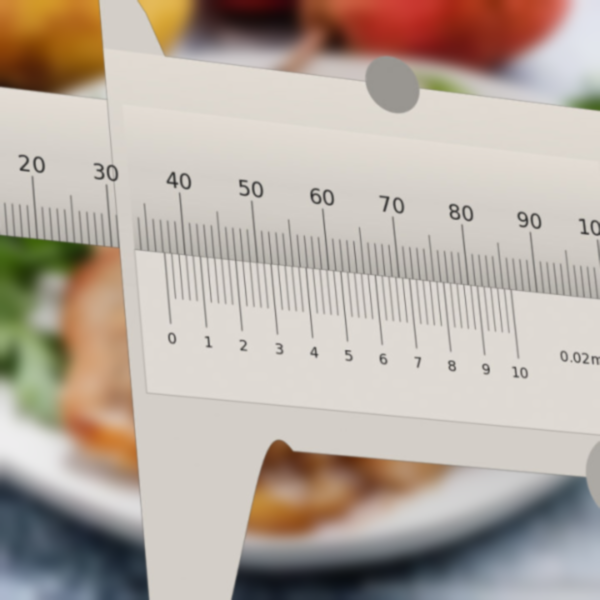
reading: {"value": 37.2, "unit": "mm"}
